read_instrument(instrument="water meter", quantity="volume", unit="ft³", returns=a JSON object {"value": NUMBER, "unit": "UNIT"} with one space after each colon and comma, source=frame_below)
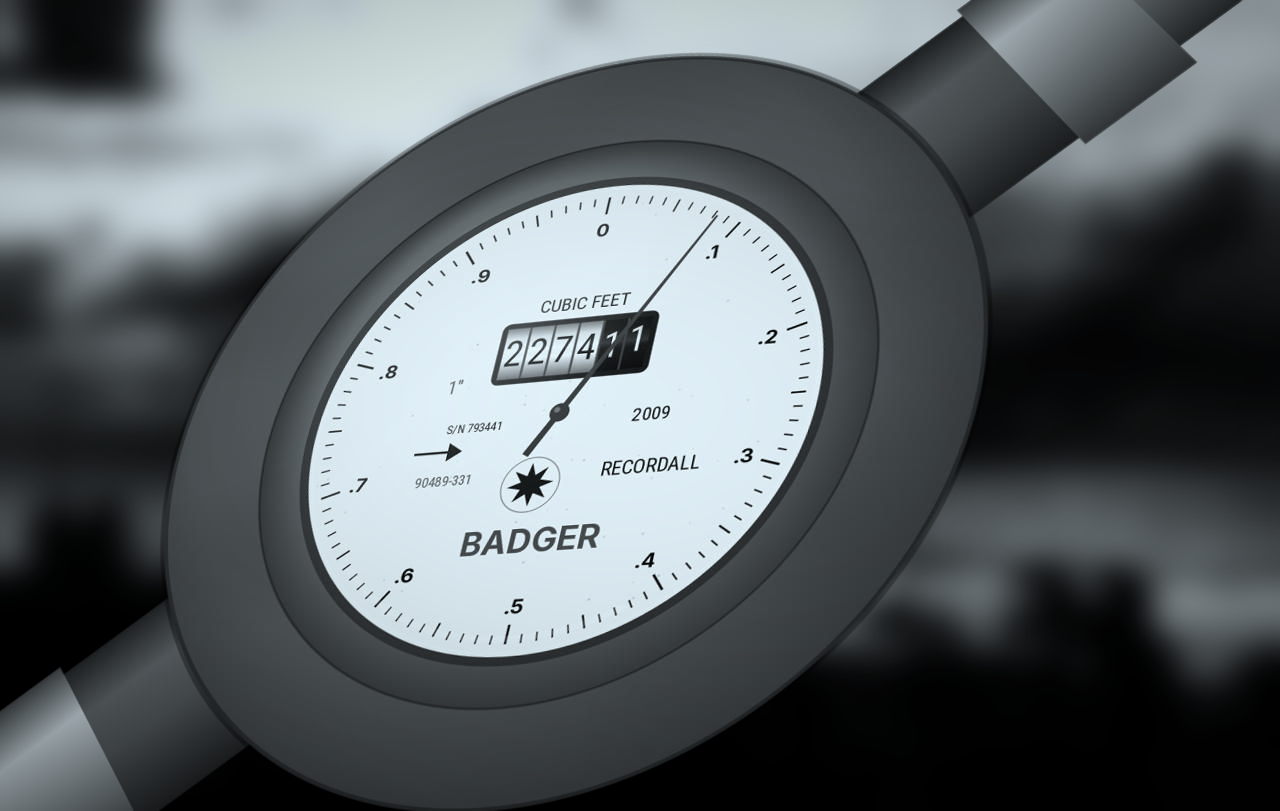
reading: {"value": 227411.08, "unit": "ft³"}
